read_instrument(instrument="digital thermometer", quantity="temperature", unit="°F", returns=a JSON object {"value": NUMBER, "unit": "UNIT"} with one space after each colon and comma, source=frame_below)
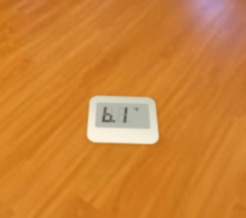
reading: {"value": 6.1, "unit": "°F"}
